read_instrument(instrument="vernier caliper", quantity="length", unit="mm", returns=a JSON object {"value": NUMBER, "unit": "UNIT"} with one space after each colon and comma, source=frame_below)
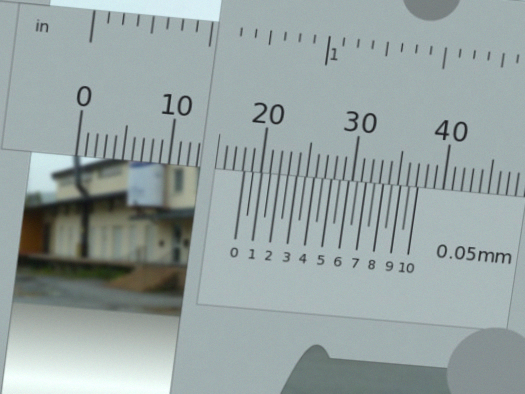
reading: {"value": 18.2, "unit": "mm"}
